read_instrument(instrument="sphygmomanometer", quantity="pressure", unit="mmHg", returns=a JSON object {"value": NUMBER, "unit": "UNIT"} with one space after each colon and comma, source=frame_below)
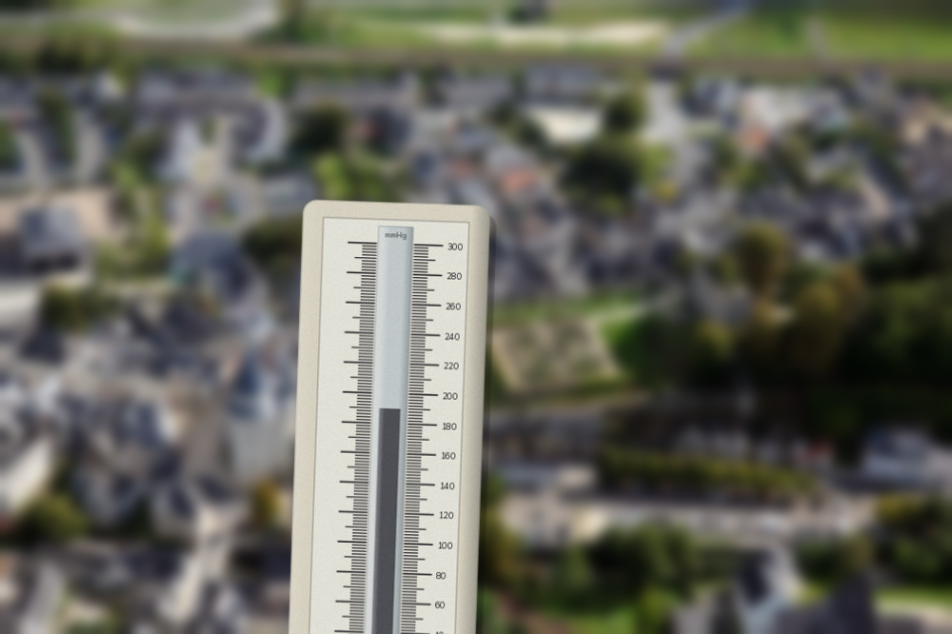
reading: {"value": 190, "unit": "mmHg"}
